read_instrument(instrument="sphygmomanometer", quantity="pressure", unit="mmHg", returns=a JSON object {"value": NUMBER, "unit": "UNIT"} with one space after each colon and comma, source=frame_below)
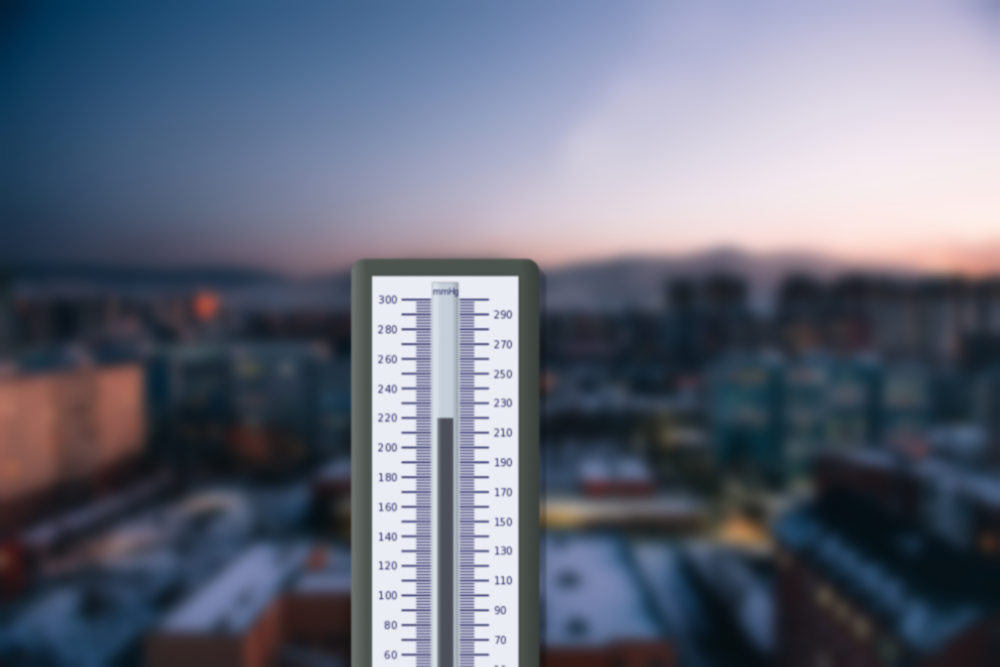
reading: {"value": 220, "unit": "mmHg"}
